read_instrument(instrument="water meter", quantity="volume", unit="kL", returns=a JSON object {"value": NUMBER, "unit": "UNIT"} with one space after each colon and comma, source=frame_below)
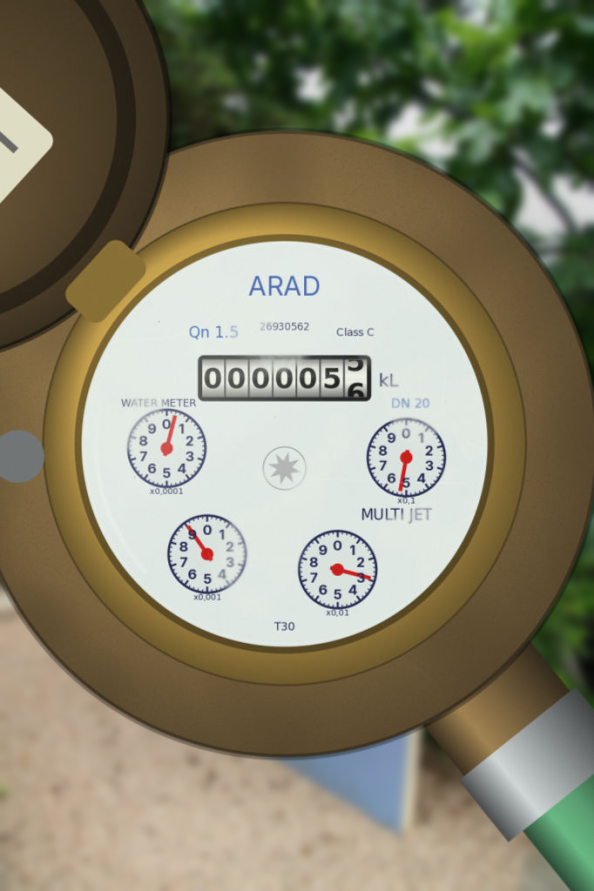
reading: {"value": 55.5290, "unit": "kL"}
